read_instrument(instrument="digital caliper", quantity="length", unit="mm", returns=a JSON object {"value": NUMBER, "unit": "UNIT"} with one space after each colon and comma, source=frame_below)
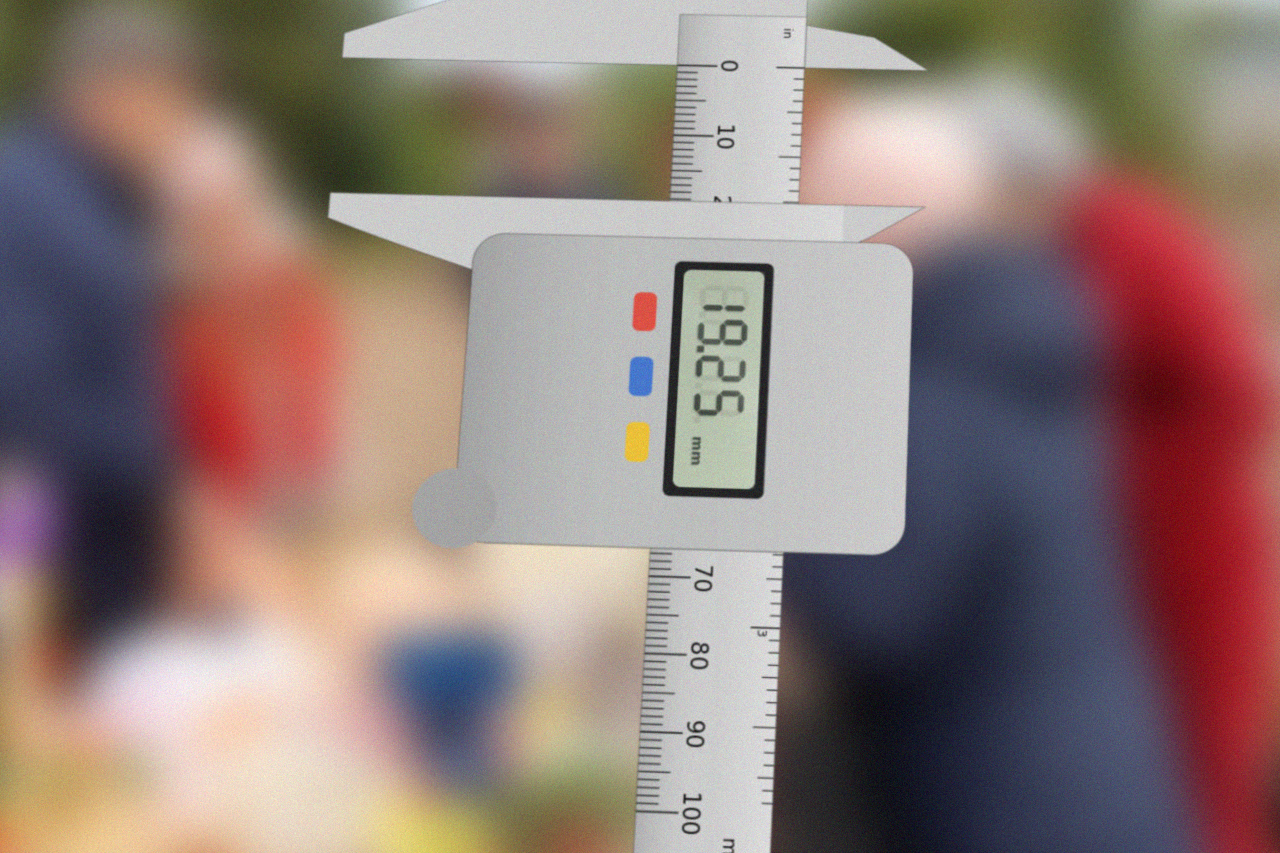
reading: {"value": 19.25, "unit": "mm"}
